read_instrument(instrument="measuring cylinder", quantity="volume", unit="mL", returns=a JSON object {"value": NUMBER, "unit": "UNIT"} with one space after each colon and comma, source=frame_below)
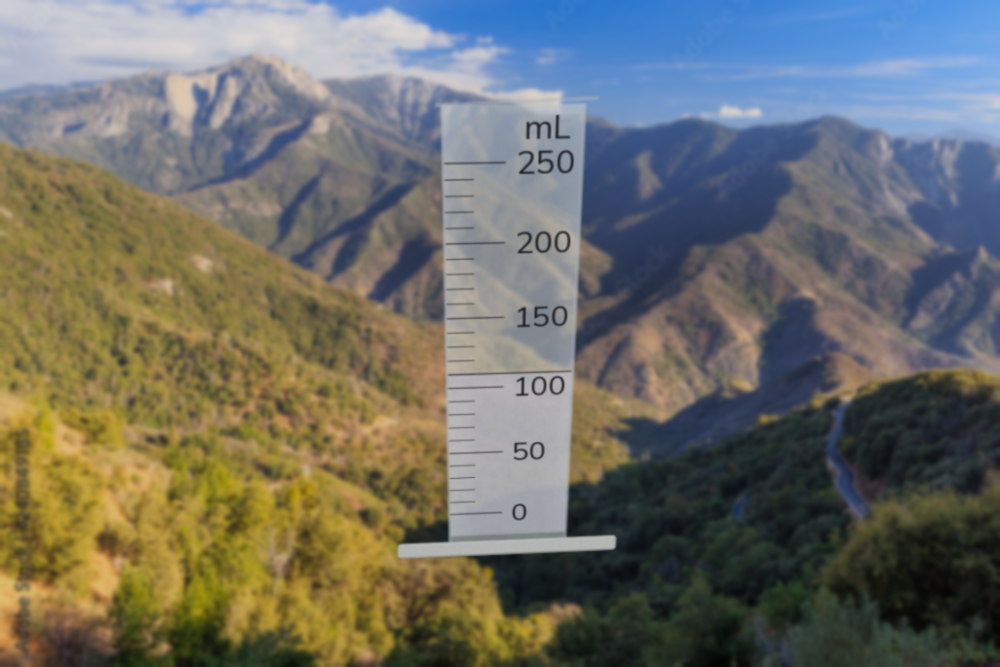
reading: {"value": 110, "unit": "mL"}
